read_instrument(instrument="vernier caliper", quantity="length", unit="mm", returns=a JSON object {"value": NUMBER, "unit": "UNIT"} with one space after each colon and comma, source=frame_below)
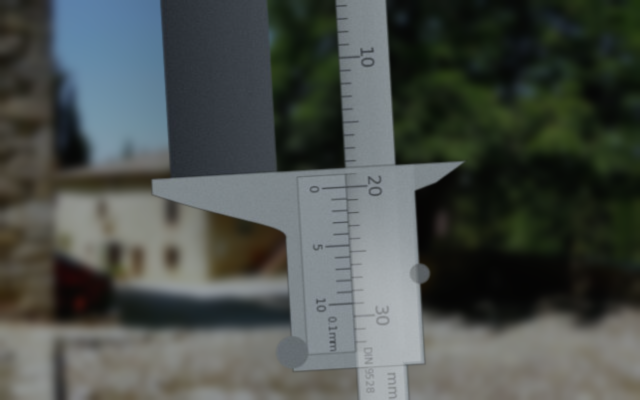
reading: {"value": 20.0, "unit": "mm"}
